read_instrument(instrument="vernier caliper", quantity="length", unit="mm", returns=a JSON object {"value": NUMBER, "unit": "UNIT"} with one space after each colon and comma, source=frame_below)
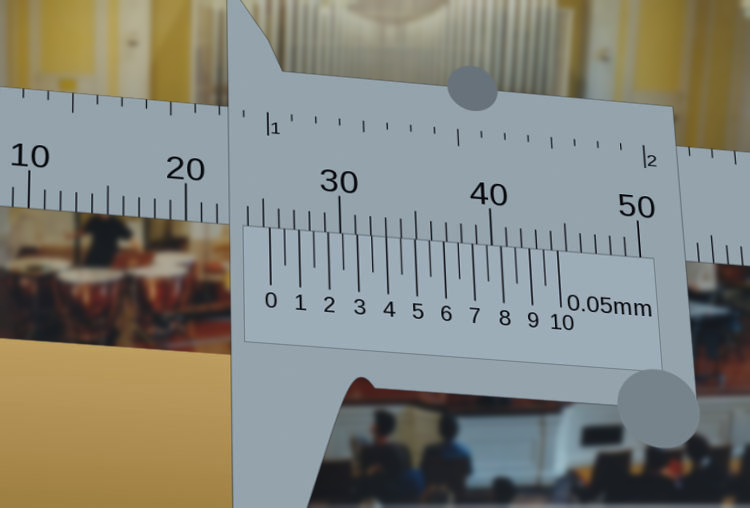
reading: {"value": 25.4, "unit": "mm"}
